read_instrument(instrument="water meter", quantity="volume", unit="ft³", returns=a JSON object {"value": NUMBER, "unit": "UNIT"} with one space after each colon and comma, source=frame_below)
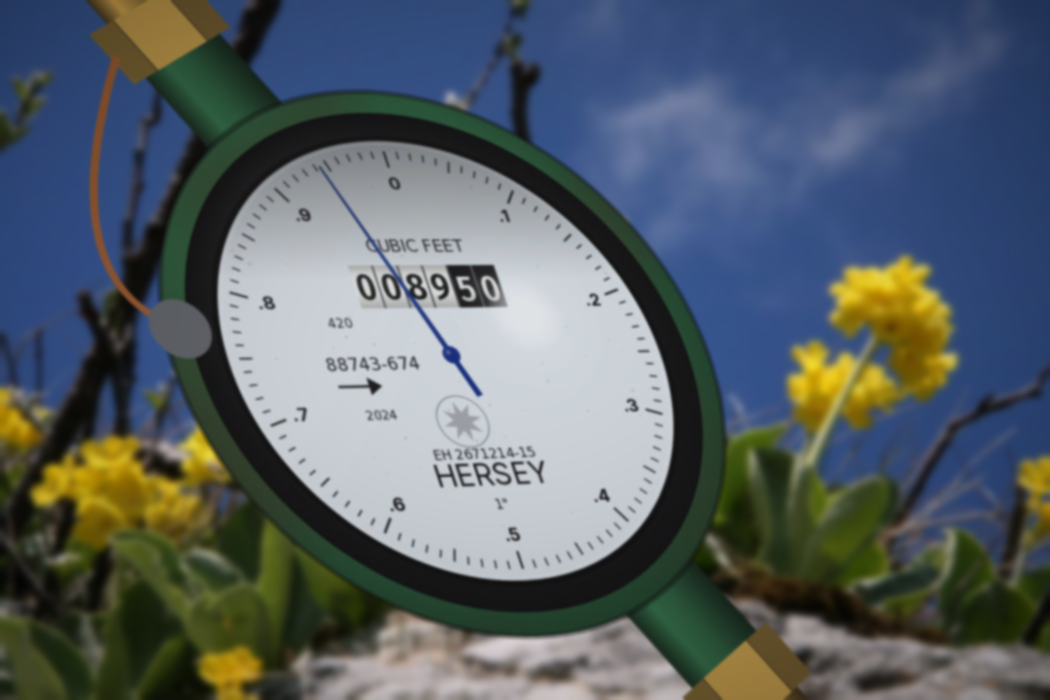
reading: {"value": 8949.94, "unit": "ft³"}
